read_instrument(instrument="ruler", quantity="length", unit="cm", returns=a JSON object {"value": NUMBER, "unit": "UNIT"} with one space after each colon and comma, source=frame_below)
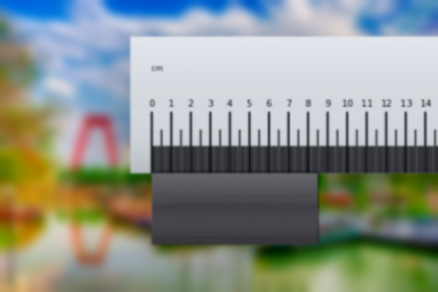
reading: {"value": 8.5, "unit": "cm"}
